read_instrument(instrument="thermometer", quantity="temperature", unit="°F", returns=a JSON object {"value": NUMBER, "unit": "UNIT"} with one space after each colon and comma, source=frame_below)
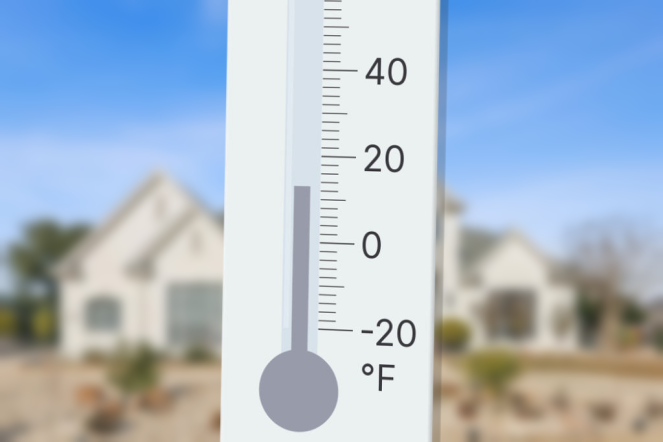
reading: {"value": 13, "unit": "°F"}
